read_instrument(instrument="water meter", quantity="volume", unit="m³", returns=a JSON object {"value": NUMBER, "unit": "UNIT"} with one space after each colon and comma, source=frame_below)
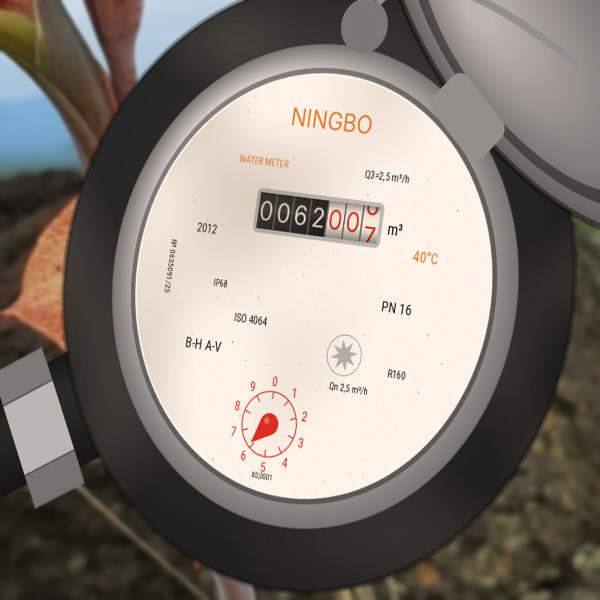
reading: {"value": 62.0066, "unit": "m³"}
